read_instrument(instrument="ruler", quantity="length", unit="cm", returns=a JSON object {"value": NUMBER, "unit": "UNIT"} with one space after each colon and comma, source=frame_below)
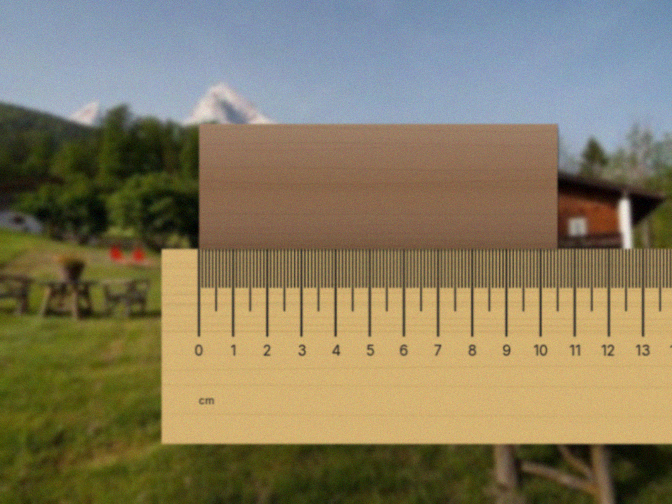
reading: {"value": 10.5, "unit": "cm"}
